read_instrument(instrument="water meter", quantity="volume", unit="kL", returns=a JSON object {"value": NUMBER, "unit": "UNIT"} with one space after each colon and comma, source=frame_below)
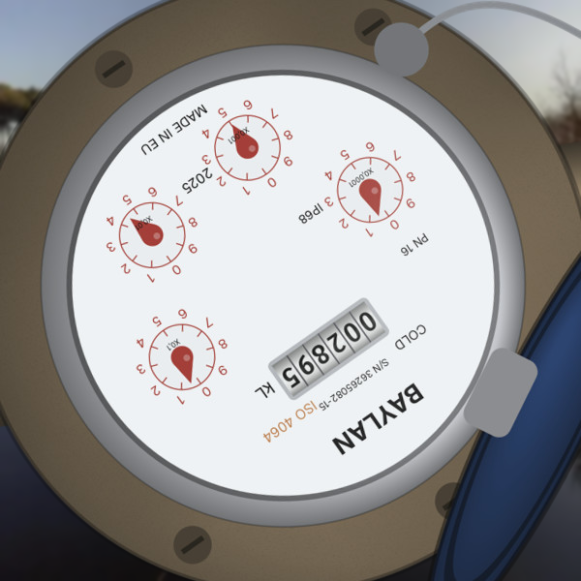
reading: {"value": 2895.0450, "unit": "kL"}
